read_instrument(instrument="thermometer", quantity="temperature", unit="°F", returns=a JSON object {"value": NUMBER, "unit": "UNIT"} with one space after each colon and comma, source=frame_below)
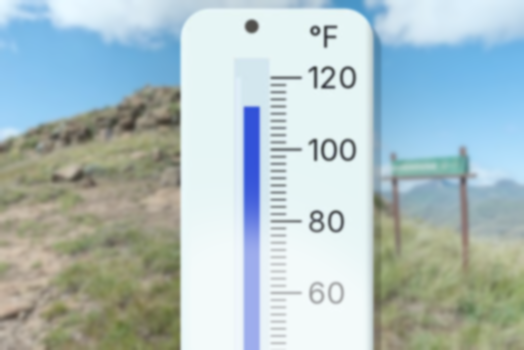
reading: {"value": 112, "unit": "°F"}
